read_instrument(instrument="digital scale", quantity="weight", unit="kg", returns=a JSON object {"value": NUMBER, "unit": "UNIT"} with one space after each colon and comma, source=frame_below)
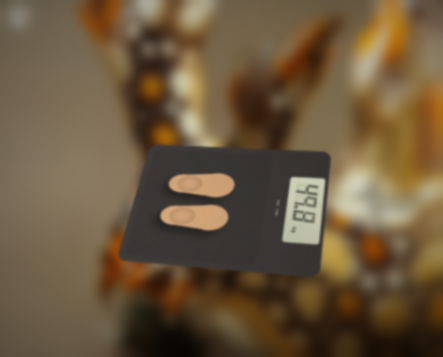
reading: {"value": 49.8, "unit": "kg"}
